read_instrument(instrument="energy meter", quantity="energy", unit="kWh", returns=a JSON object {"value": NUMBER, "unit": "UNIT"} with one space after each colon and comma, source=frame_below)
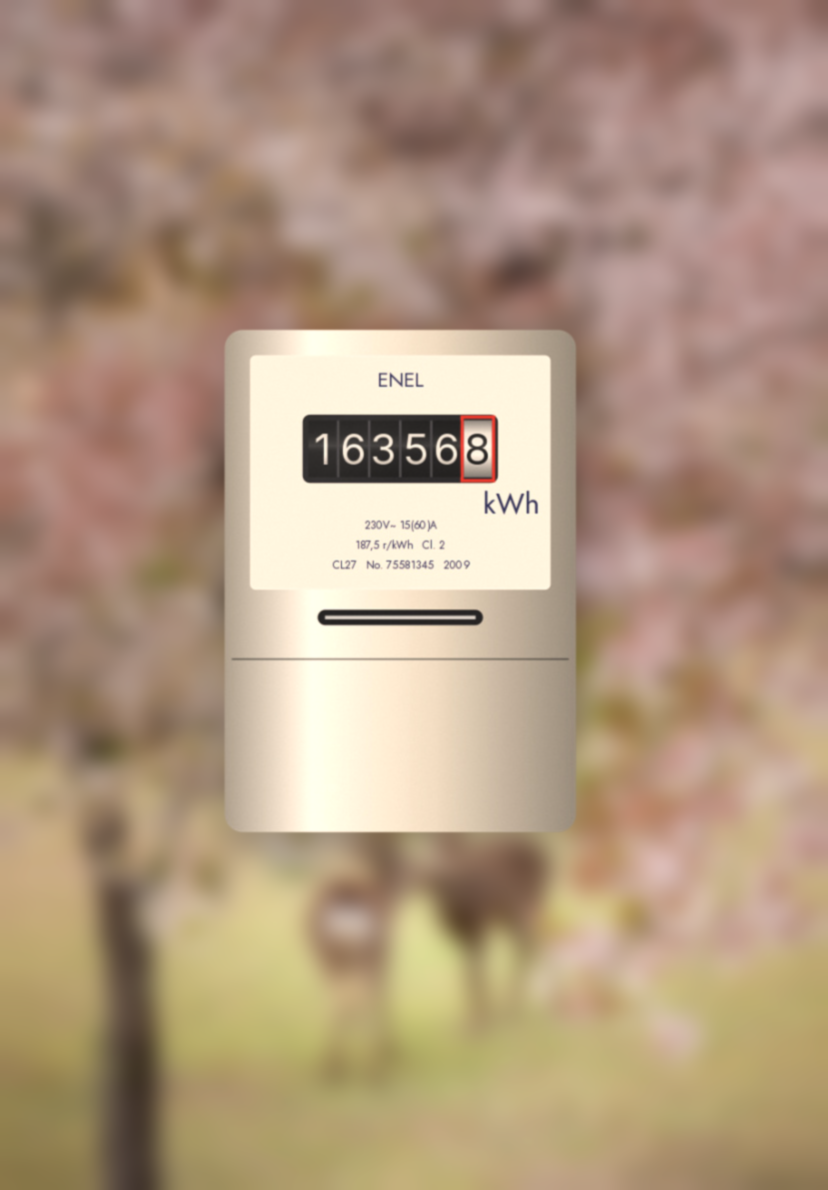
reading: {"value": 16356.8, "unit": "kWh"}
